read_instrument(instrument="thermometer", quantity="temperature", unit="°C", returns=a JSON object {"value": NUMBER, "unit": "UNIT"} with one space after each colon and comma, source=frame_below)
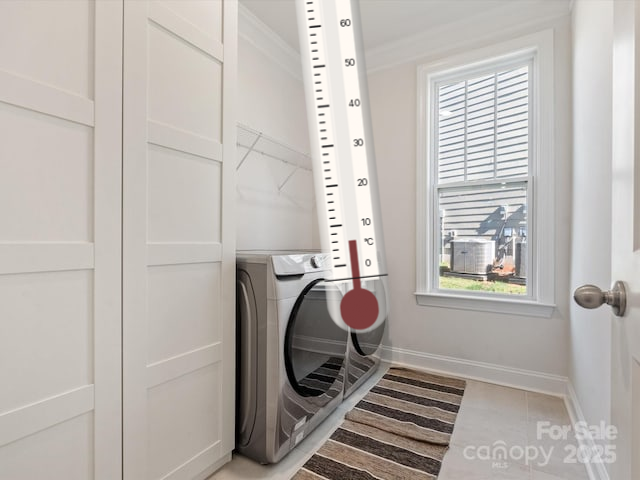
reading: {"value": 6, "unit": "°C"}
